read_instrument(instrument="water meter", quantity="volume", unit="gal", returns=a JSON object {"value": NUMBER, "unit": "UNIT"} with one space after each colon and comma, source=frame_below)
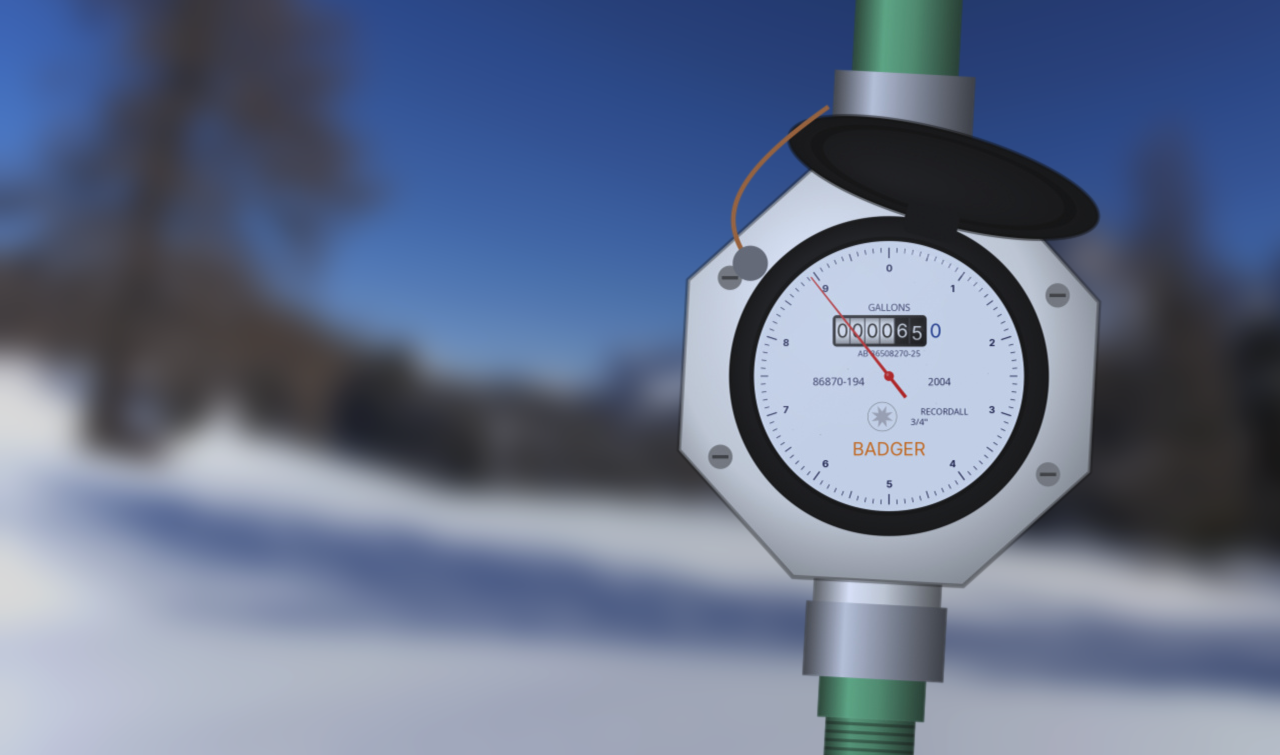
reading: {"value": 648.9, "unit": "gal"}
